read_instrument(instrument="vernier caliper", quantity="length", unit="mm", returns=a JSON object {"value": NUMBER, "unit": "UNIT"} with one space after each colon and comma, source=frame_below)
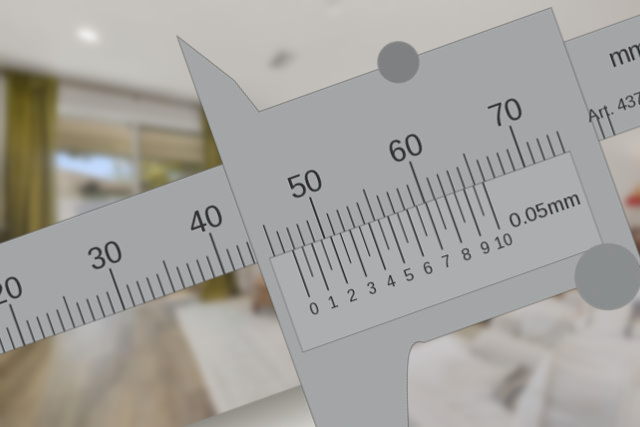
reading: {"value": 46.8, "unit": "mm"}
